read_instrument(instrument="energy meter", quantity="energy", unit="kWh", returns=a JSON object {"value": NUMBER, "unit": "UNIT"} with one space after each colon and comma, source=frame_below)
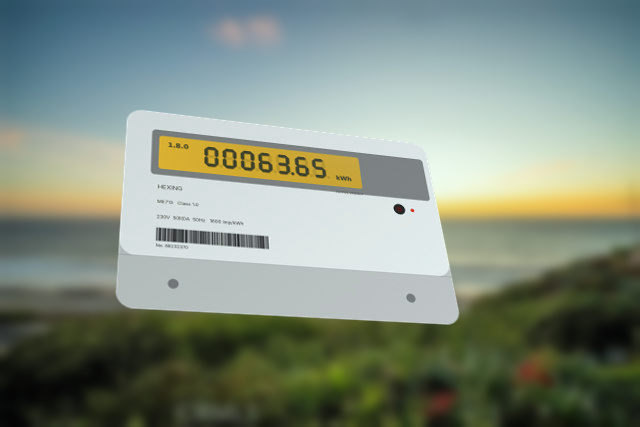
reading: {"value": 63.65, "unit": "kWh"}
